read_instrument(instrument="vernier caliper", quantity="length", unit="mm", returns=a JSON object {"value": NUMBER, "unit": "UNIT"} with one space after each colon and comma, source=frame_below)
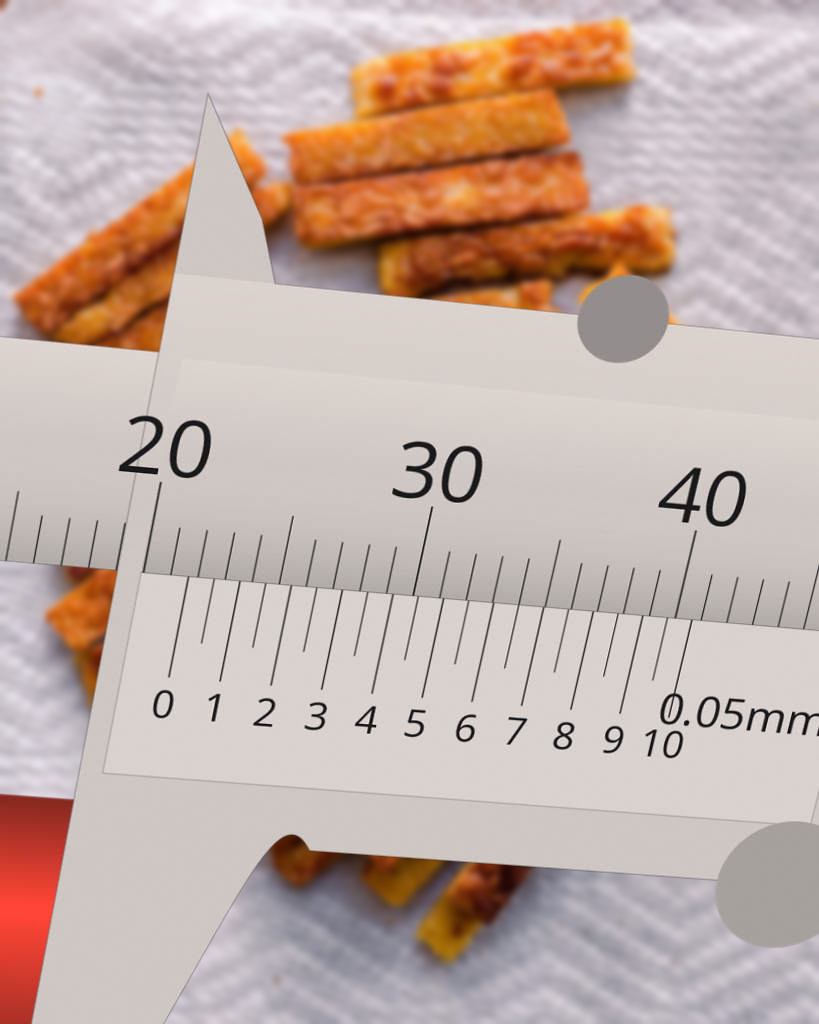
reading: {"value": 21.65, "unit": "mm"}
